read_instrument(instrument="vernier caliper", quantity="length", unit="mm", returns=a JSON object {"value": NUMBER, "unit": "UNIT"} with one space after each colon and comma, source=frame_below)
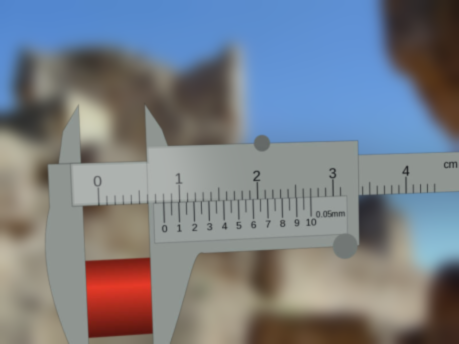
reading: {"value": 8.0, "unit": "mm"}
